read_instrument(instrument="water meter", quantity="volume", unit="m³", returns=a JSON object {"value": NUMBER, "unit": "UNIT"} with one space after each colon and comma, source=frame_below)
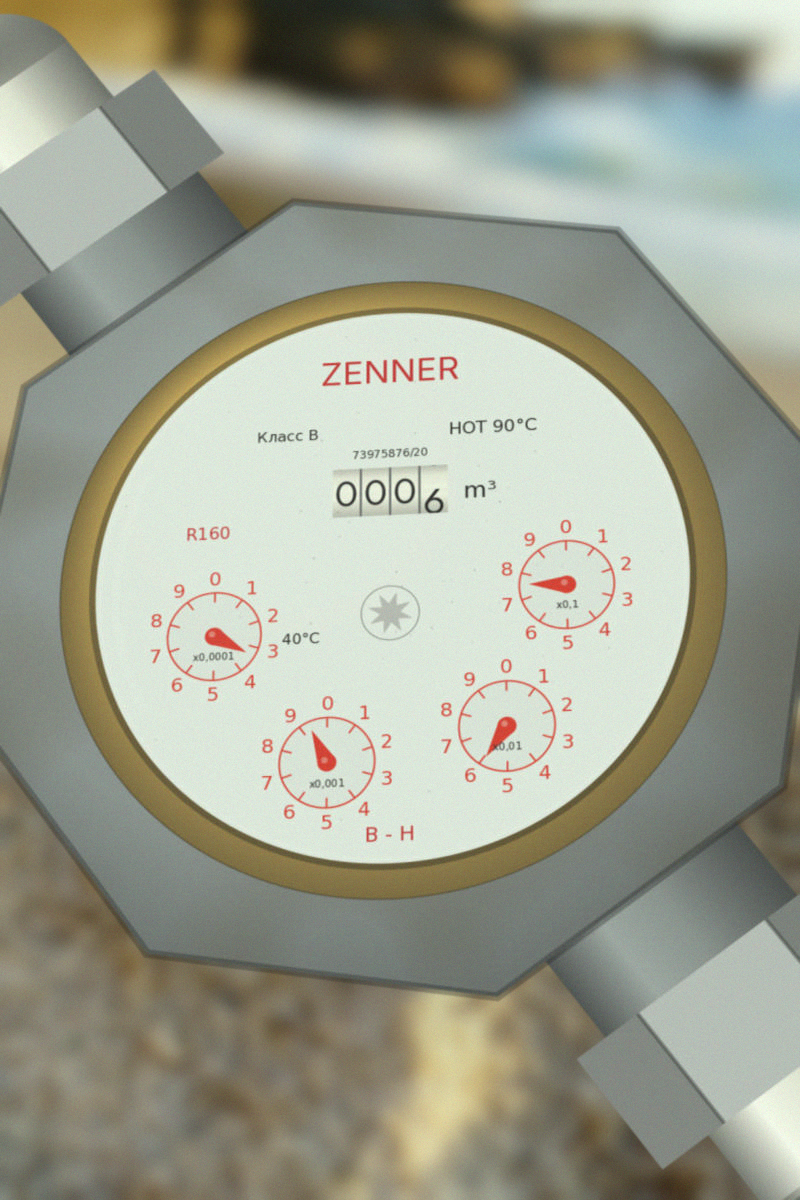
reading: {"value": 5.7593, "unit": "m³"}
